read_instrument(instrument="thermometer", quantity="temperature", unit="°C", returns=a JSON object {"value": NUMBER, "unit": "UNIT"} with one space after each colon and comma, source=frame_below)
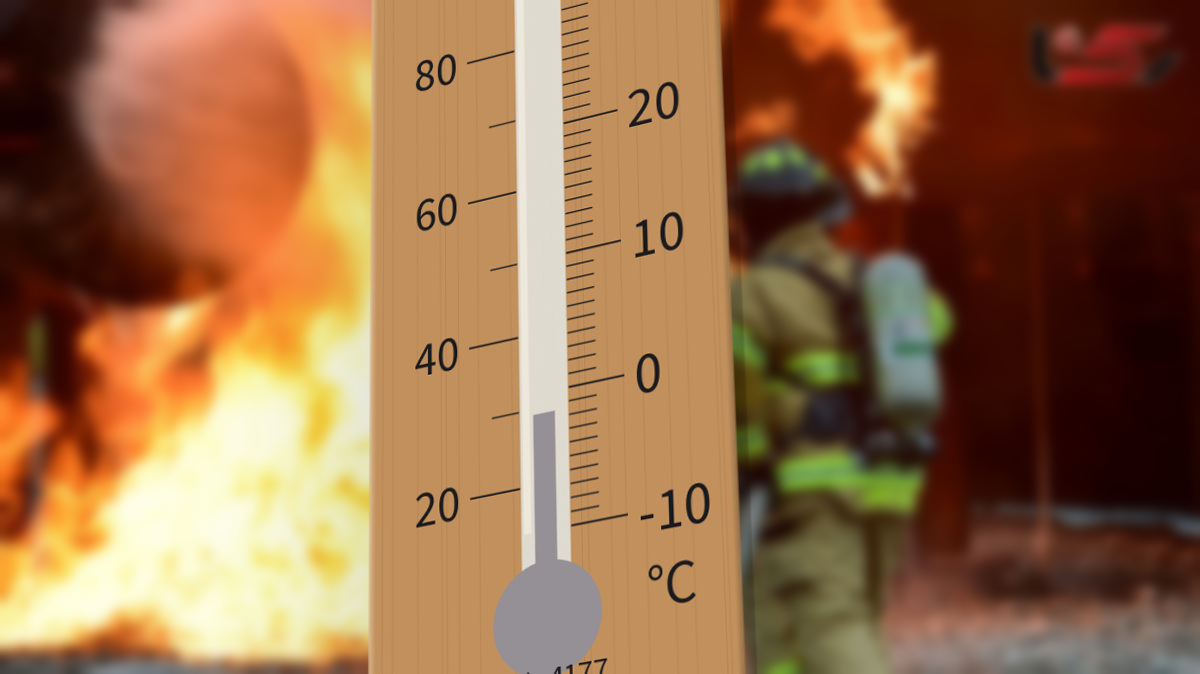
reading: {"value": -1.5, "unit": "°C"}
